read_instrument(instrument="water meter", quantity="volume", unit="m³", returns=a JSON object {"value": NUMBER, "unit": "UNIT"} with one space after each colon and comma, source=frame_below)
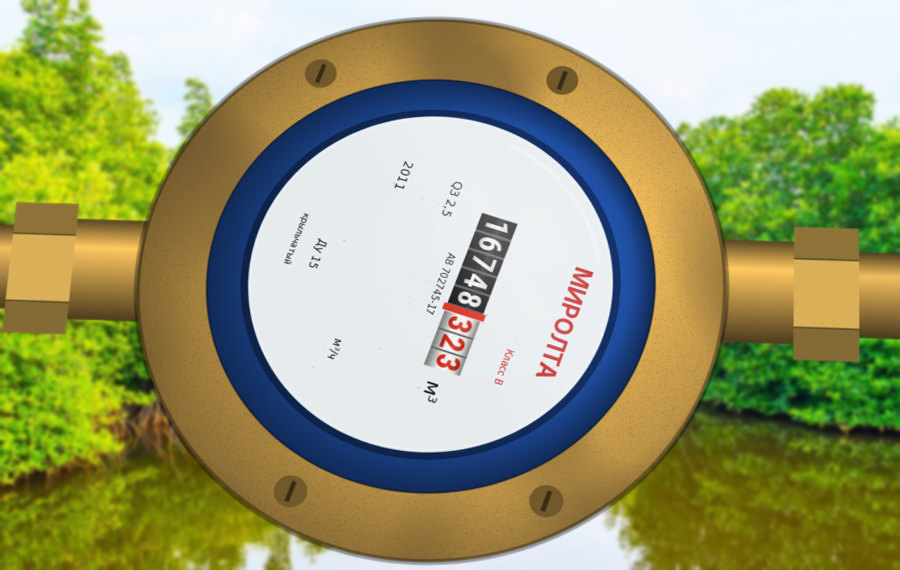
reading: {"value": 16748.323, "unit": "m³"}
